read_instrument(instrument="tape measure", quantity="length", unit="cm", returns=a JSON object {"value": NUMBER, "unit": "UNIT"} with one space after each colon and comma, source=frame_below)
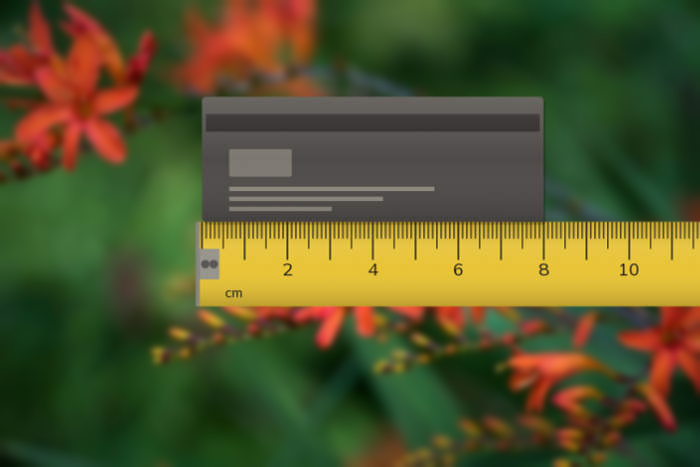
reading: {"value": 8, "unit": "cm"}
